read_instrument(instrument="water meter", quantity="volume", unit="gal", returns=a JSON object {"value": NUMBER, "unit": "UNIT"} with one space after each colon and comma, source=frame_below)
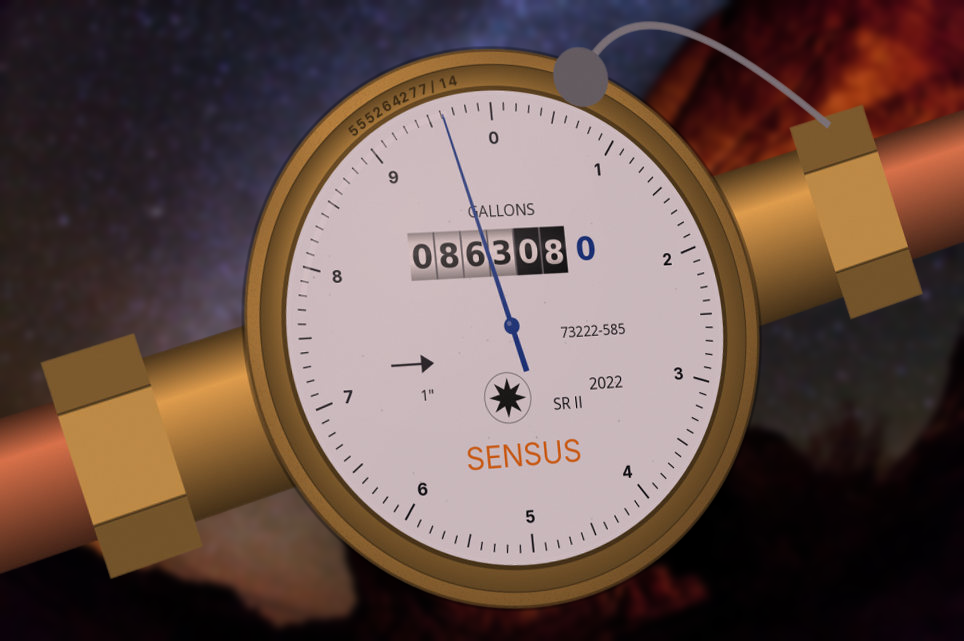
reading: {"value": 863079.6, "unit": "gal"}
